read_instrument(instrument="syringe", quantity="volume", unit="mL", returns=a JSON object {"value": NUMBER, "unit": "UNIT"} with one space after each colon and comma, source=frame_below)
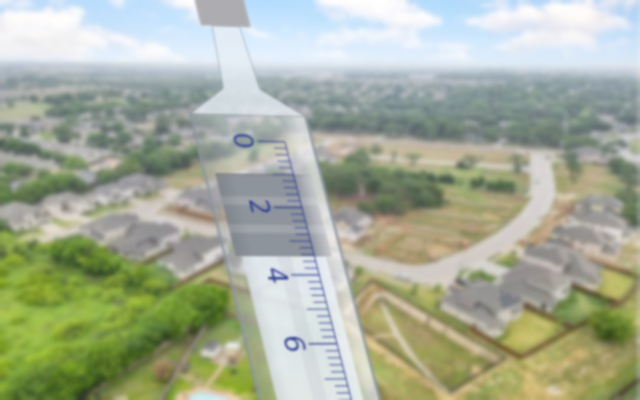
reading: {"value": 1, "unit": "mL"}
